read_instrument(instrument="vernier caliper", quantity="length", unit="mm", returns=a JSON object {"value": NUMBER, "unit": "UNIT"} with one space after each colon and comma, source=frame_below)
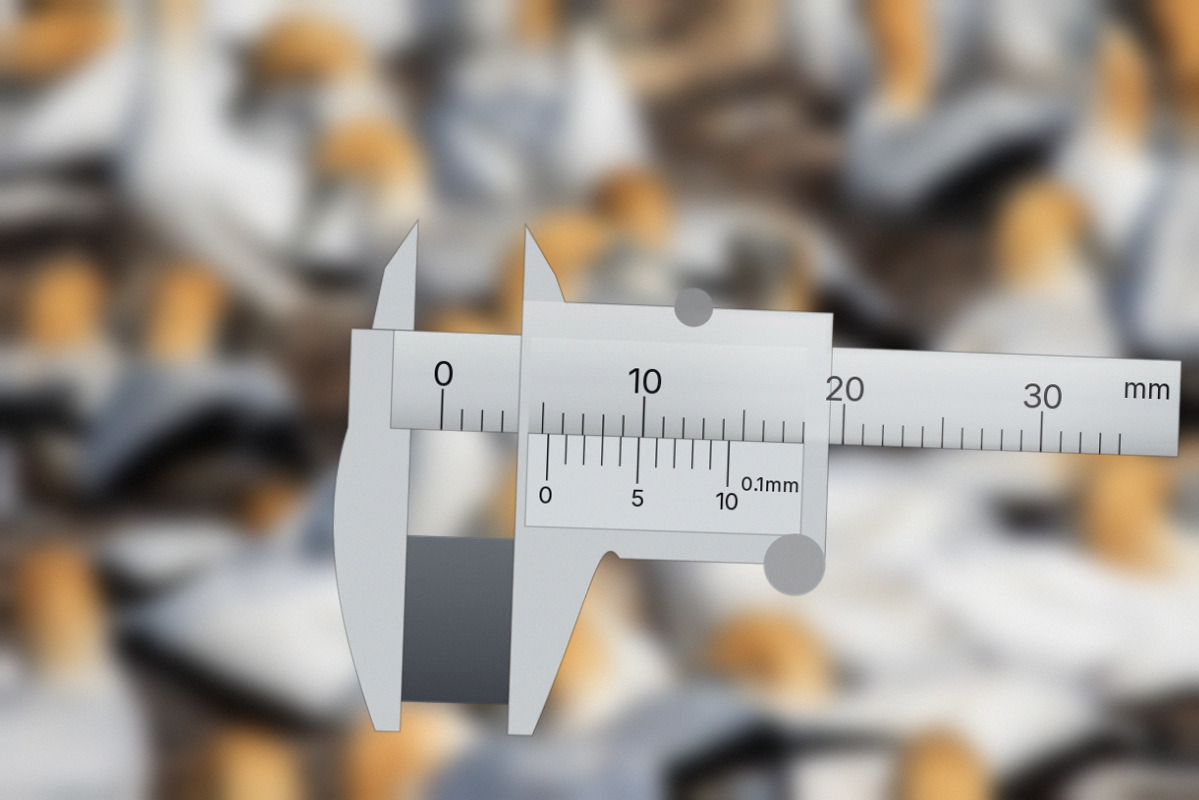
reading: {"value": 5.3, "unit": "mm"}
